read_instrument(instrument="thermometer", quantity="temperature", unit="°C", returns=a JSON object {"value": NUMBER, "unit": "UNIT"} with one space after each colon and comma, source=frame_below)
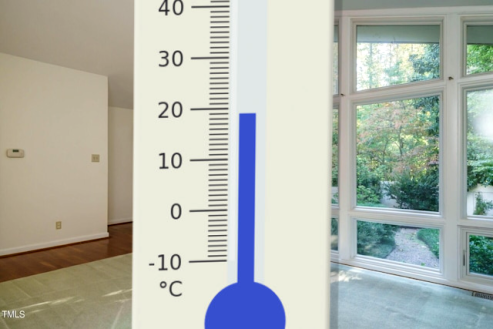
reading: {"value": 19, "unit": "°C"}
